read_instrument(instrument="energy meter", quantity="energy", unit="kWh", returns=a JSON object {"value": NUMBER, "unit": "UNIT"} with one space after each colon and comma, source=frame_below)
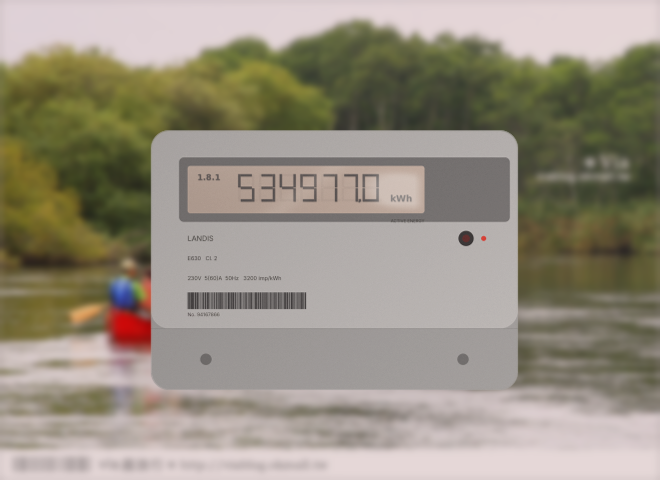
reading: {"value": 534977.0, "unit": "kWh"}
